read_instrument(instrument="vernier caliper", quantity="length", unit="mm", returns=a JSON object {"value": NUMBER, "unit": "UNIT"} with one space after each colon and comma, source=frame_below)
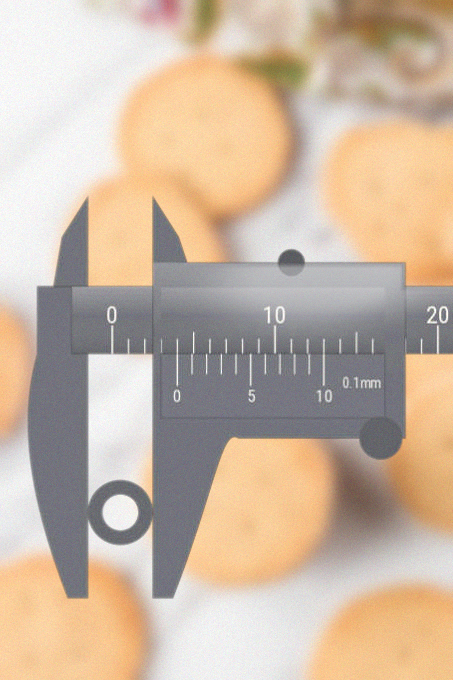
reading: {"value": 4.0, "unit": "mm"}
